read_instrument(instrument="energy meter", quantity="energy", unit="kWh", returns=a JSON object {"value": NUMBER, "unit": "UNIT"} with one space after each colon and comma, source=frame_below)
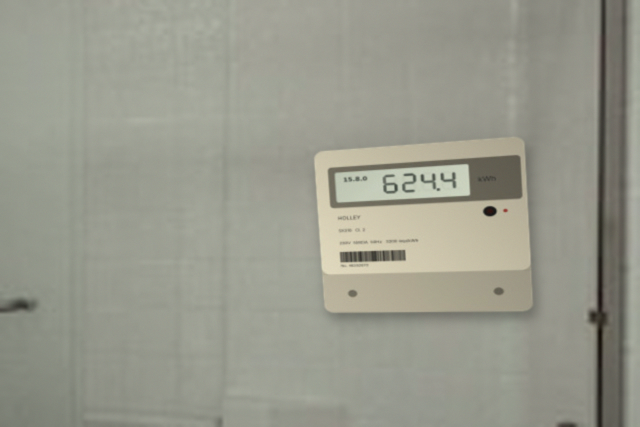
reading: {"value": 624.4, "unit": "kWh"}
